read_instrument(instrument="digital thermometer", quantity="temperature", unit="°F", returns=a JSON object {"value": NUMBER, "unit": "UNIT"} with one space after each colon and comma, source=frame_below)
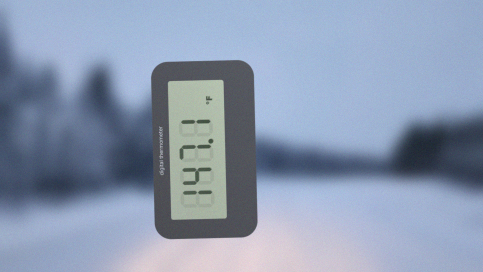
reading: {"value": 147.1, "unit": "°F"}
